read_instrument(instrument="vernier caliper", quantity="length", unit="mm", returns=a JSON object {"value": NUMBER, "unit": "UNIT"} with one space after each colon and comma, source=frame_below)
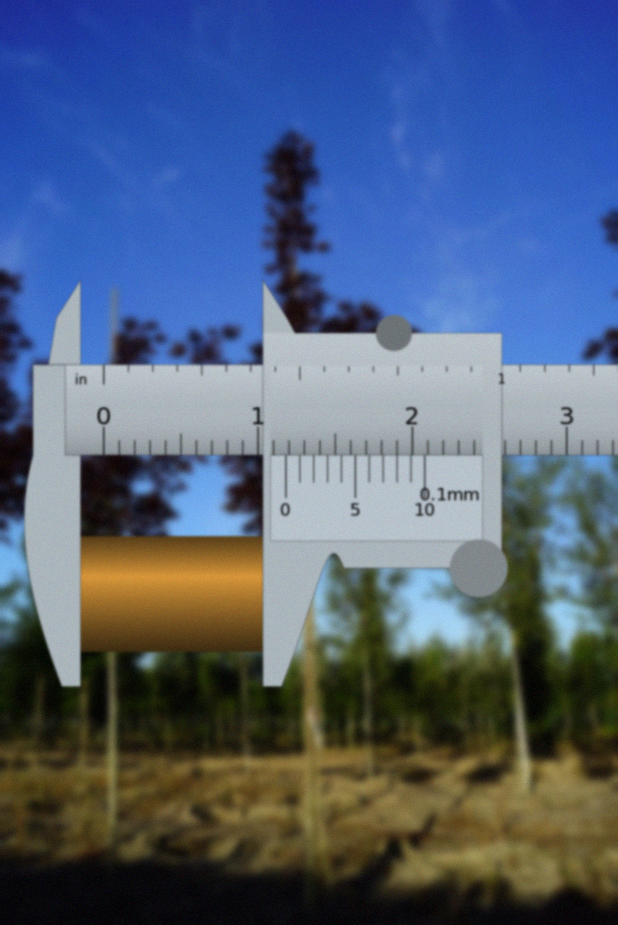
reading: {"value": 11.8, "unit": "mm"}
